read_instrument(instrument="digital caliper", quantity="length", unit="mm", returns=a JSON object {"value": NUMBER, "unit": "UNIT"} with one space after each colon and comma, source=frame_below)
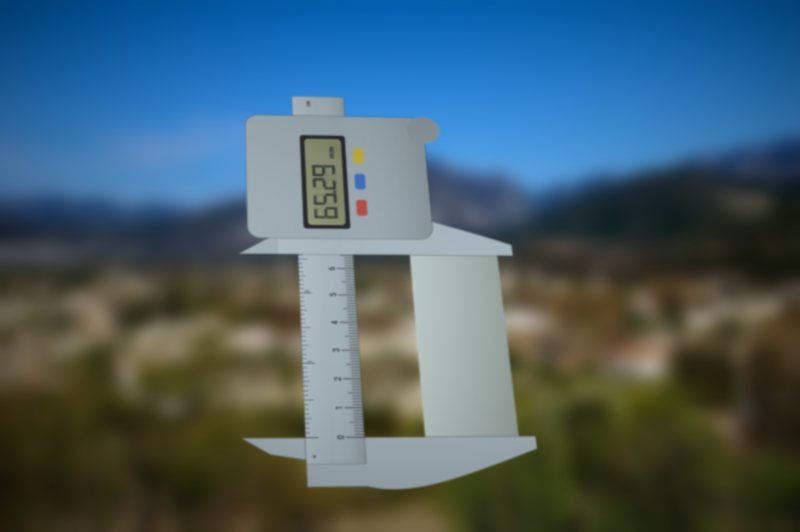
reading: {"value": 65.29, "unit": "mm"}
